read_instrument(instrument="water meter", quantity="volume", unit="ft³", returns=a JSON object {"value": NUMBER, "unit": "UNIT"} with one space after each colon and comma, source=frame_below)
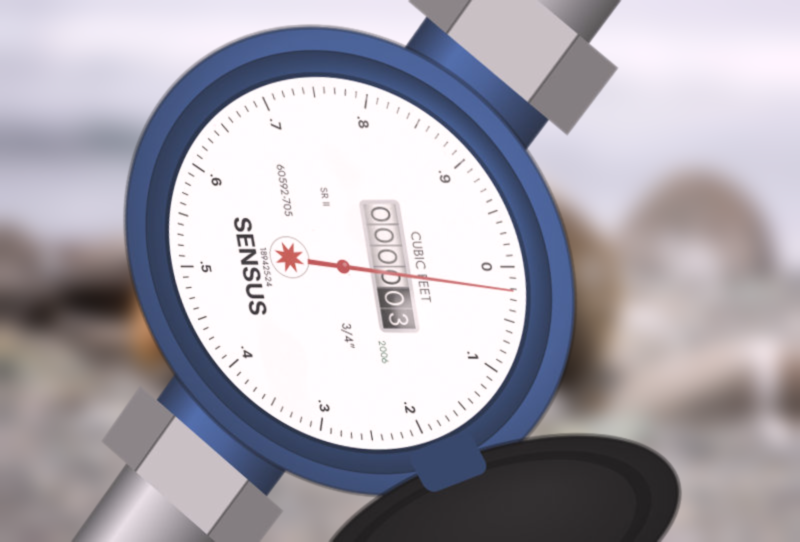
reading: {"value": 3.02, "unit": "ft³"}
